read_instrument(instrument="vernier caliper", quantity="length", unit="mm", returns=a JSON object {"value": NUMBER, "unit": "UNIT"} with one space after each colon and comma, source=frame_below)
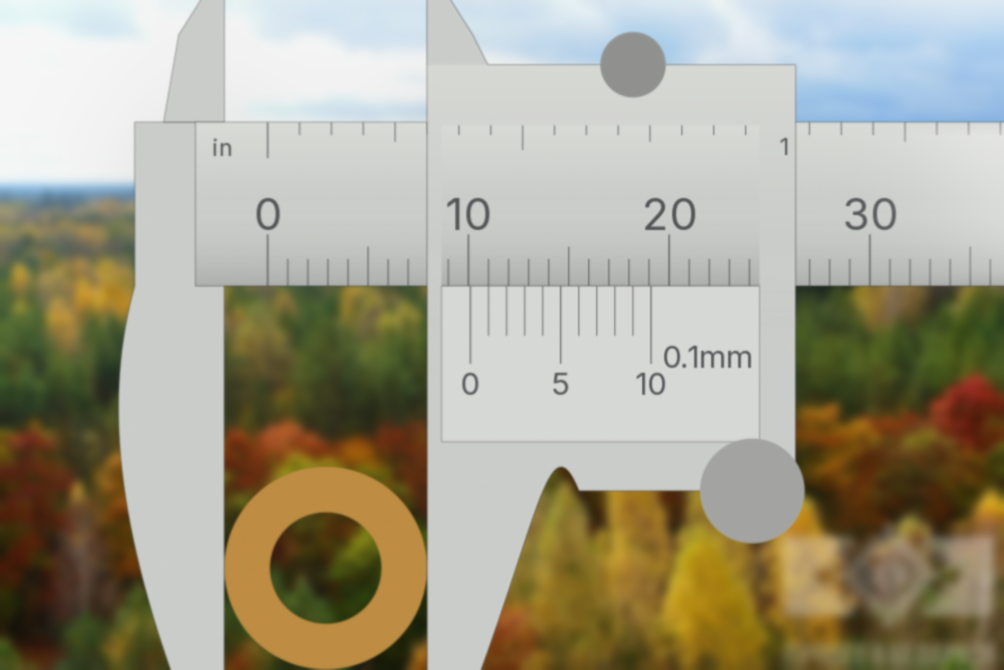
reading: {"value": 10.1, "unit": "mm"}
